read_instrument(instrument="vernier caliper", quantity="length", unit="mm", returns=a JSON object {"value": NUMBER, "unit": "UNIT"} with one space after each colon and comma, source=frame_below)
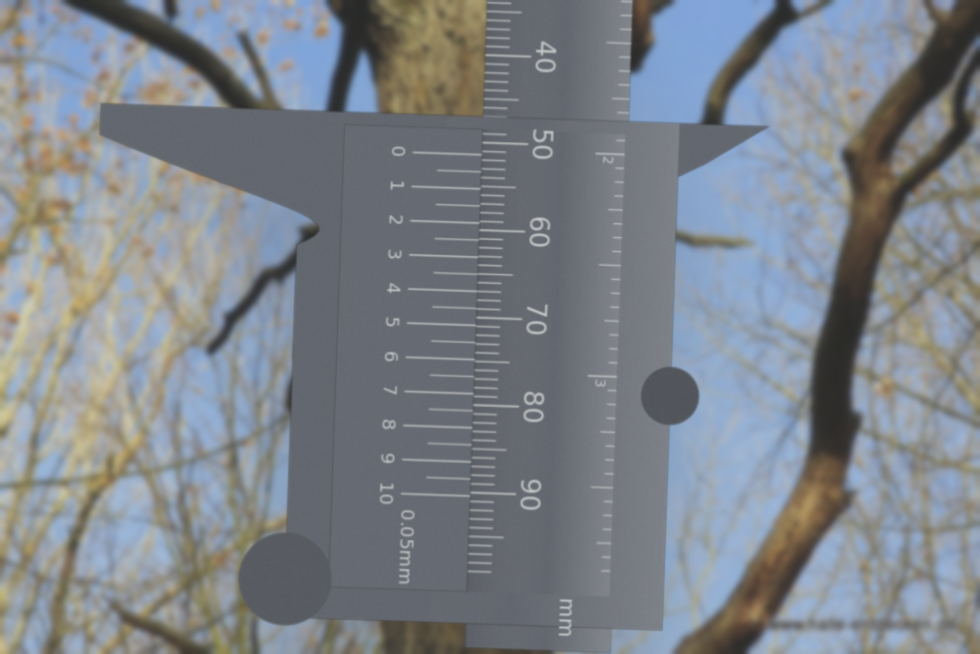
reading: {"value": 51.4, "unit": "mm"}
